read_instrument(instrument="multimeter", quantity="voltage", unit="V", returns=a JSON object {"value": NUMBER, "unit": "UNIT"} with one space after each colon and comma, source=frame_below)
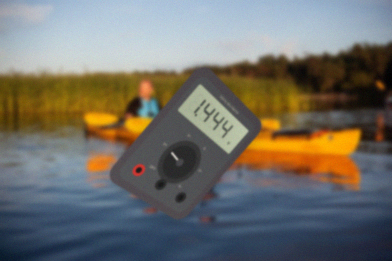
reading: {"value": 1.444, "unit": "V"}
